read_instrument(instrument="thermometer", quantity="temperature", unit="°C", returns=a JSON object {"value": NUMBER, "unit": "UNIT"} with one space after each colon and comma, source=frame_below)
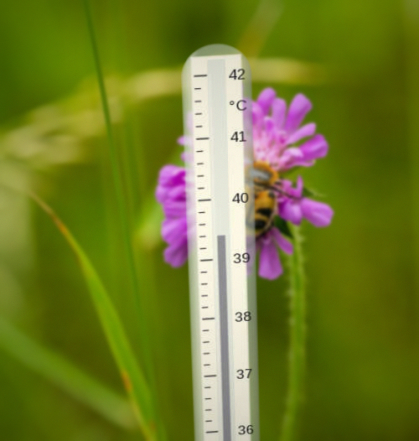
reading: {"value": 39.4, "unit": "°C"}
